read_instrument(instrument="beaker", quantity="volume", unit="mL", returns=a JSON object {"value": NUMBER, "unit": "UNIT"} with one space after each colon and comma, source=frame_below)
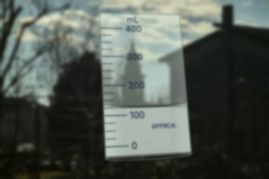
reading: {"value": 125, "unit": "mL"}
